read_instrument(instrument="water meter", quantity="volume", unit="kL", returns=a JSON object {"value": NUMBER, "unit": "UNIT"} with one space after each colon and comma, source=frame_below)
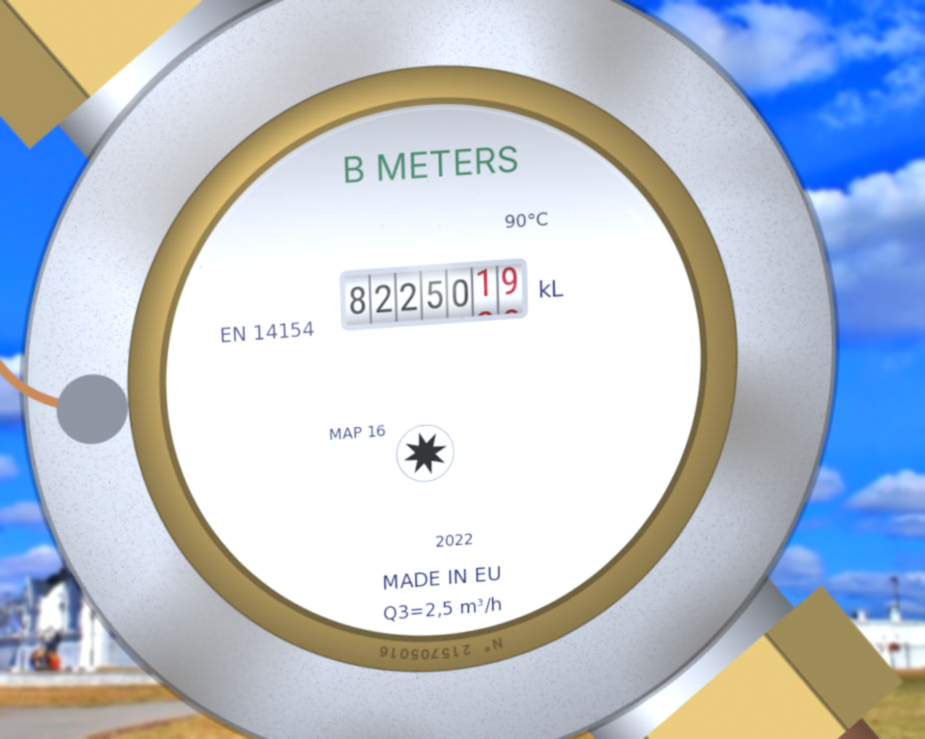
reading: {"value": 82250.19, "unit": "kL"}
